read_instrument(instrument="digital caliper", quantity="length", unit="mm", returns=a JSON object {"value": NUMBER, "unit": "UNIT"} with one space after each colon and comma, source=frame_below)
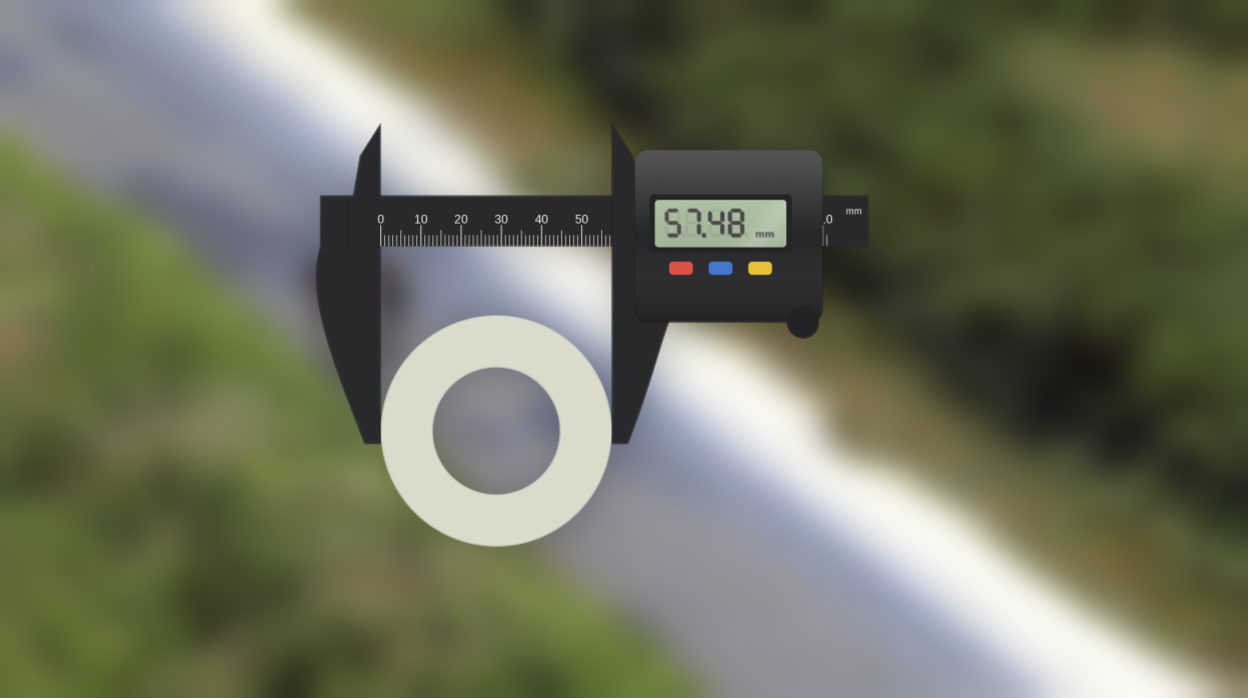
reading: {"value": 57.48, "unit": "mm"}
